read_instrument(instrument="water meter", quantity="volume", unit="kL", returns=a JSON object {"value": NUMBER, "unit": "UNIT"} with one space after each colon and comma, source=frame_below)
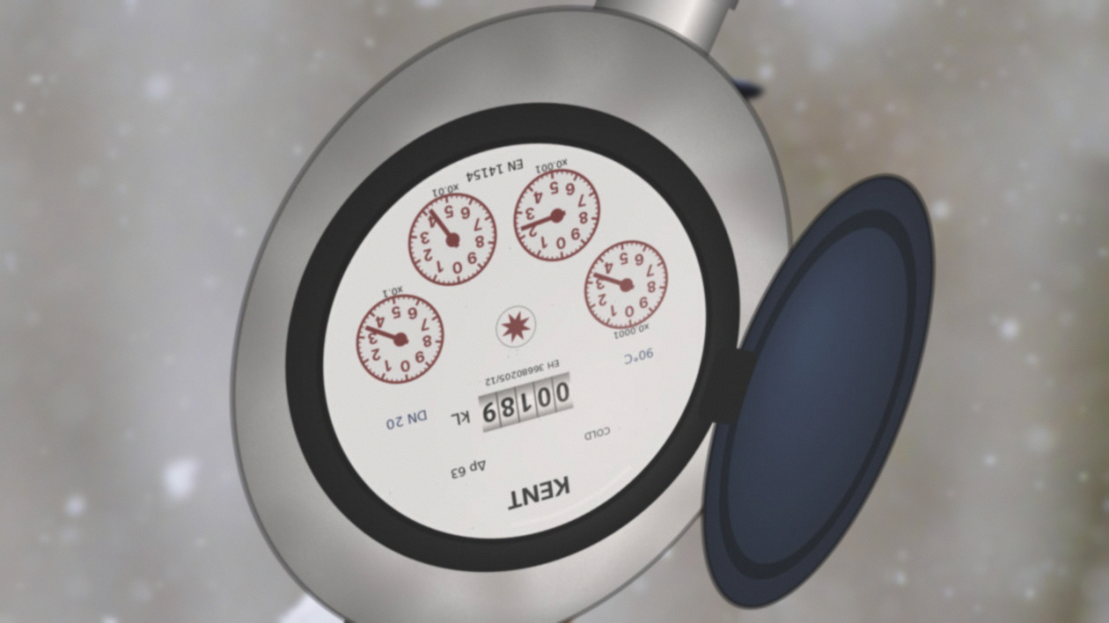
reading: {"value": 189.3423, "unit": "kL"}
